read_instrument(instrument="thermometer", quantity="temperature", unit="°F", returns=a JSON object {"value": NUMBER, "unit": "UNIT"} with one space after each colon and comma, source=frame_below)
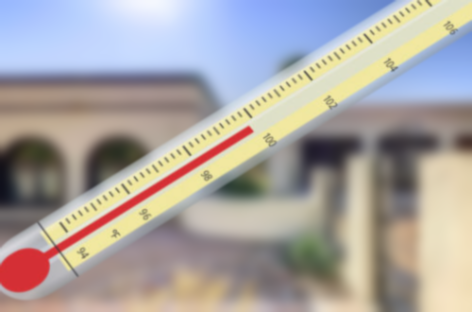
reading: {"value": 99.8, "unit": "°F"}
